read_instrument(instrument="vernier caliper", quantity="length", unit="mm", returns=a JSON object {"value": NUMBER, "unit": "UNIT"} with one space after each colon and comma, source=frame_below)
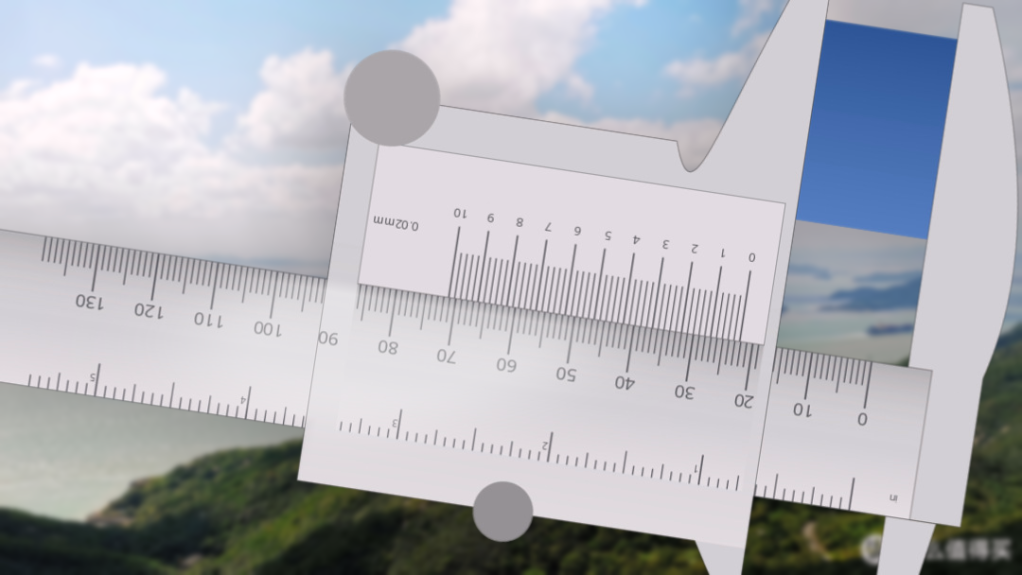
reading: {"value": 22.2, "unit": "mm"}
